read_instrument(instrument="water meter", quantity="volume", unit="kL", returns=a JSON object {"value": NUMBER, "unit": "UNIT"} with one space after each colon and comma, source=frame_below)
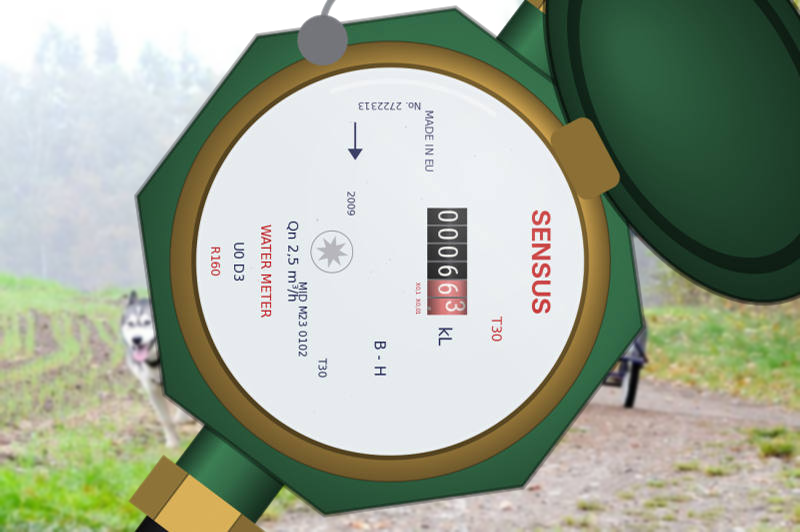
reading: {"value": 6.63, "unit": "kL"}
